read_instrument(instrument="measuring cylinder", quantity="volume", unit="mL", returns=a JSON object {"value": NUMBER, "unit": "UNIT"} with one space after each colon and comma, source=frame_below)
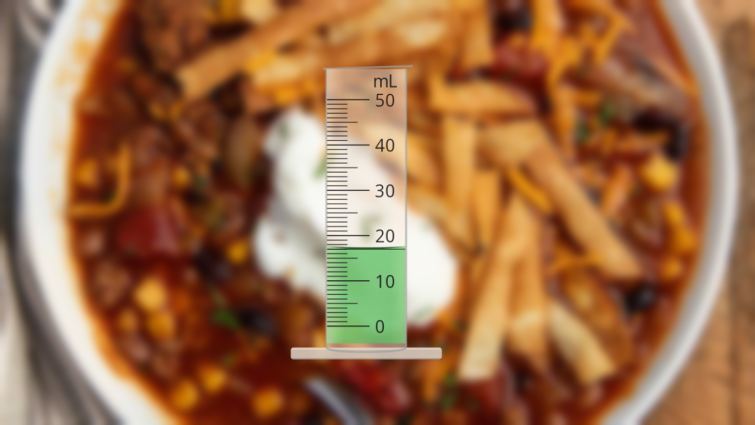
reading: {"value": 17, "unit": "mL"}
